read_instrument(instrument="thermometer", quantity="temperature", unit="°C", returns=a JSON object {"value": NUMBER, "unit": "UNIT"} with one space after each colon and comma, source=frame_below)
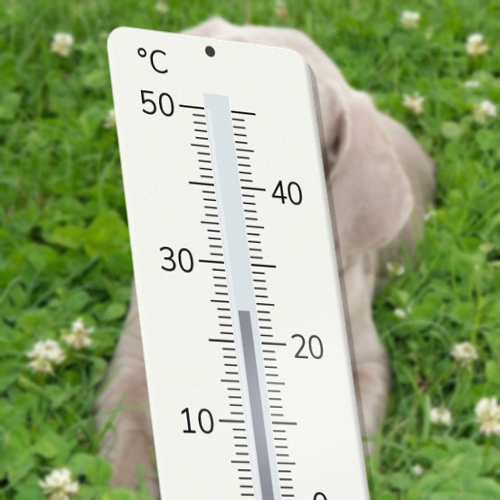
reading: {"value": 24, "unit": "°C"}
